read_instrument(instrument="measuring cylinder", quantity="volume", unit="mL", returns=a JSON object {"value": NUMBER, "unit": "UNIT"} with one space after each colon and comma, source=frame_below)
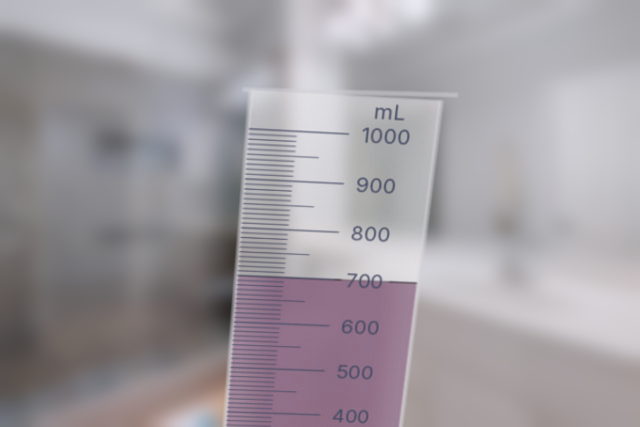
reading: {"value": 700, "unit": "mL"}
